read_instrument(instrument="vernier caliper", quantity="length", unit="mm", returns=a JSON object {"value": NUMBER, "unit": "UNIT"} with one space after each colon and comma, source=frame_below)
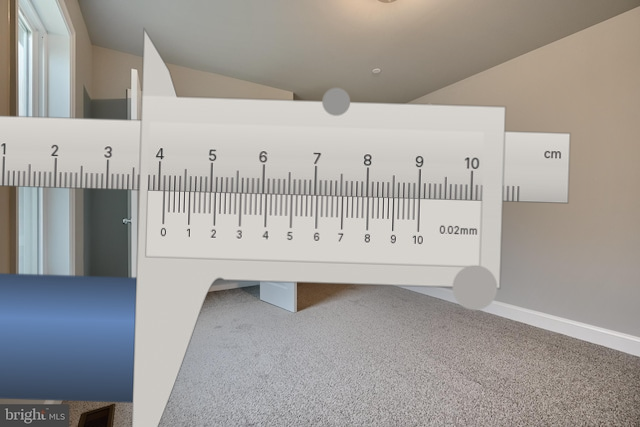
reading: {"value": 41.0, "unit": "mm"}
